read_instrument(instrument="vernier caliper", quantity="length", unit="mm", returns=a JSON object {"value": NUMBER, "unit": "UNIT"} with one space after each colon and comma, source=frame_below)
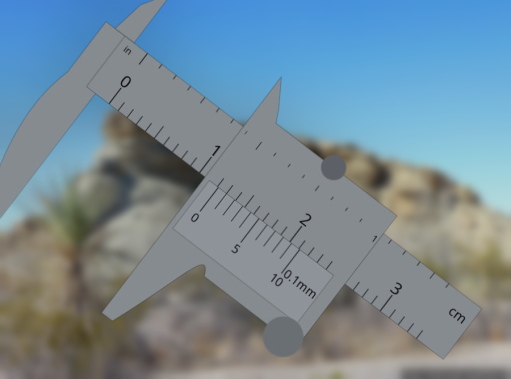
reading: {"value": 12.1, "unit": "mm"}
